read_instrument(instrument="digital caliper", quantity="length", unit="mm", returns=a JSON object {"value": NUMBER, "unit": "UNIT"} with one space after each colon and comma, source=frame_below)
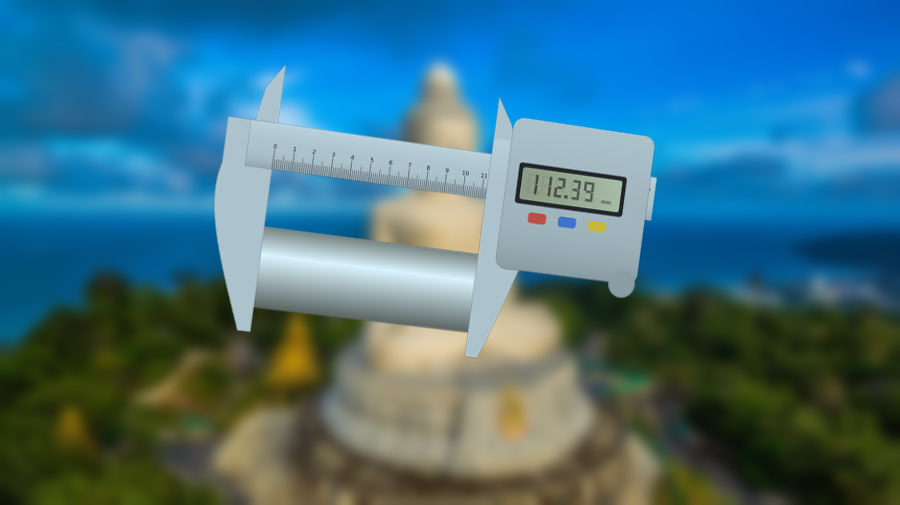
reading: {"value": 112.39, "unit": "mm"}
